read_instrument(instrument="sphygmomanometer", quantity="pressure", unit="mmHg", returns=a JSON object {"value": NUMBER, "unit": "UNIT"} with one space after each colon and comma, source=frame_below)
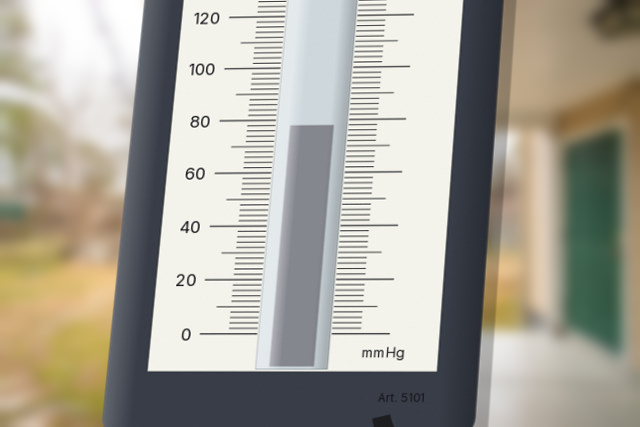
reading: {"value": 78, "unit": "mmHg"}
